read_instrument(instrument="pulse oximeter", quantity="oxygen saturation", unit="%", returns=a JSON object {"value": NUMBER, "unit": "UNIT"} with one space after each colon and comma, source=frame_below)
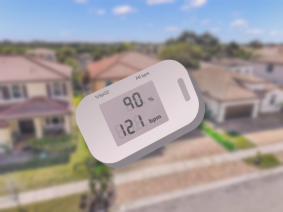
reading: {"value": 90, "unit": "%"}
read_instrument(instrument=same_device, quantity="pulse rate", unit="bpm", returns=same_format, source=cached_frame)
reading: {"value": 121, "unit": "bpm"}
